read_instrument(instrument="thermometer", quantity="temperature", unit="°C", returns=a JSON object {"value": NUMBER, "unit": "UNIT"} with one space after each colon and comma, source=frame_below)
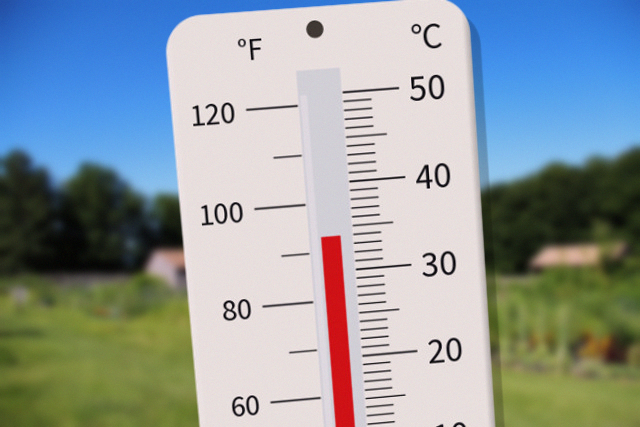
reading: {"value": 34, "unit": "°C"}
